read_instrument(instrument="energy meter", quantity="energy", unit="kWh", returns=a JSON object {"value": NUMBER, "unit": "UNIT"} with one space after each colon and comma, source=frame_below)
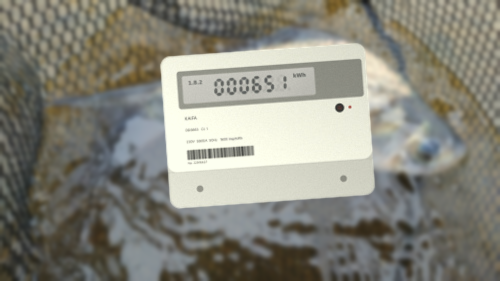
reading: {"value": 651, "unit": "kWh"}
